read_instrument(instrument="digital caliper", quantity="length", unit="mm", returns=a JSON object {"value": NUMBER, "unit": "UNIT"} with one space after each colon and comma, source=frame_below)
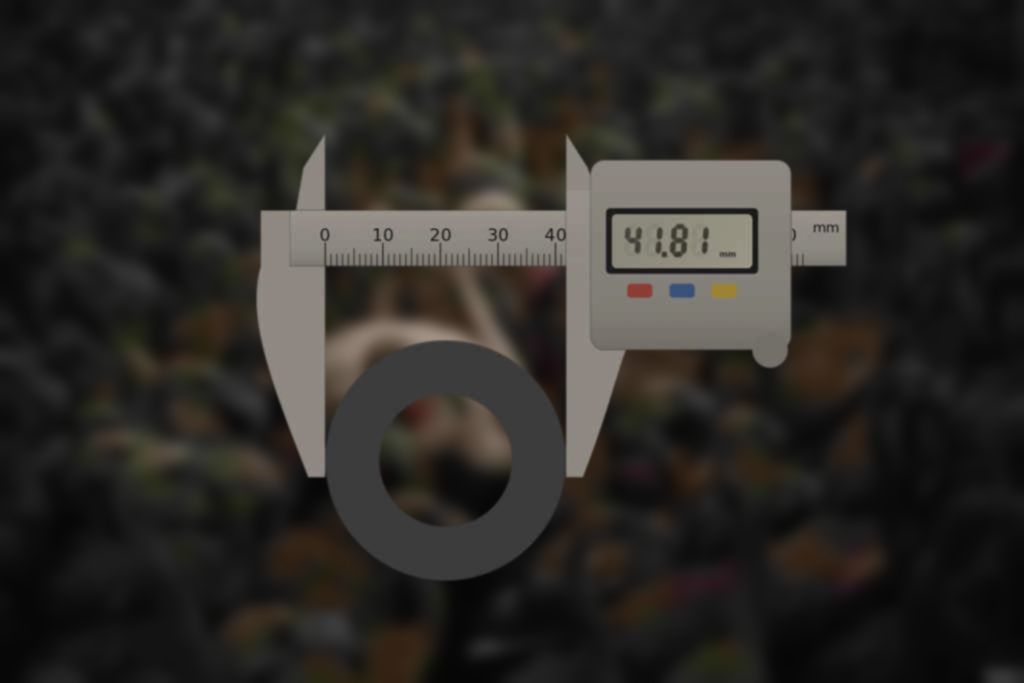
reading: {"value": 41.81, "unit": "mm"}
